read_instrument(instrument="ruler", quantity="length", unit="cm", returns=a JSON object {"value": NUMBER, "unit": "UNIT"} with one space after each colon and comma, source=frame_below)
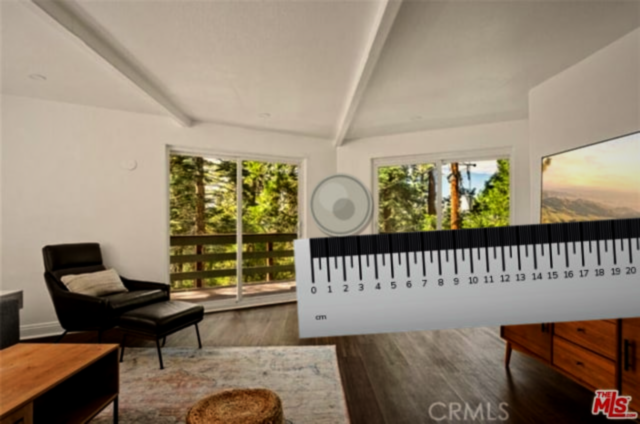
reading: {"value": 4, "unit": "cm"}
